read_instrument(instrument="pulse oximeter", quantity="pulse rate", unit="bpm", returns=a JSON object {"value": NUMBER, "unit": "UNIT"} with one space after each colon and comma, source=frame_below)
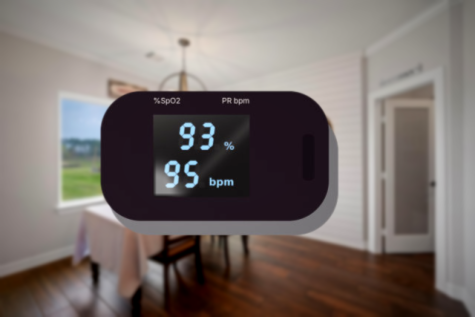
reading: {"value": 95, "unit": "bpm"}
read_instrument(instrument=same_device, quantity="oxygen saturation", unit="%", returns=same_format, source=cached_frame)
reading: {"value": 93, "unit": "%"}
